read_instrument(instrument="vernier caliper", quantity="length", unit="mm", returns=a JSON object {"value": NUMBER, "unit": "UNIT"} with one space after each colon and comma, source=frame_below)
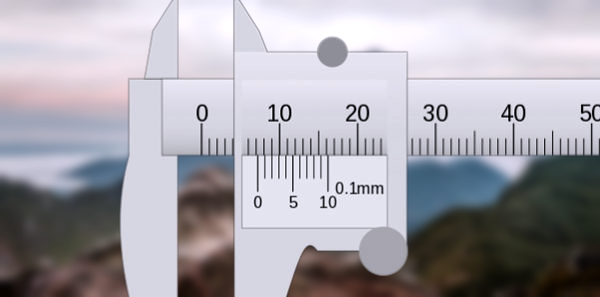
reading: {"value": 7.2, "unit": "mm"}
